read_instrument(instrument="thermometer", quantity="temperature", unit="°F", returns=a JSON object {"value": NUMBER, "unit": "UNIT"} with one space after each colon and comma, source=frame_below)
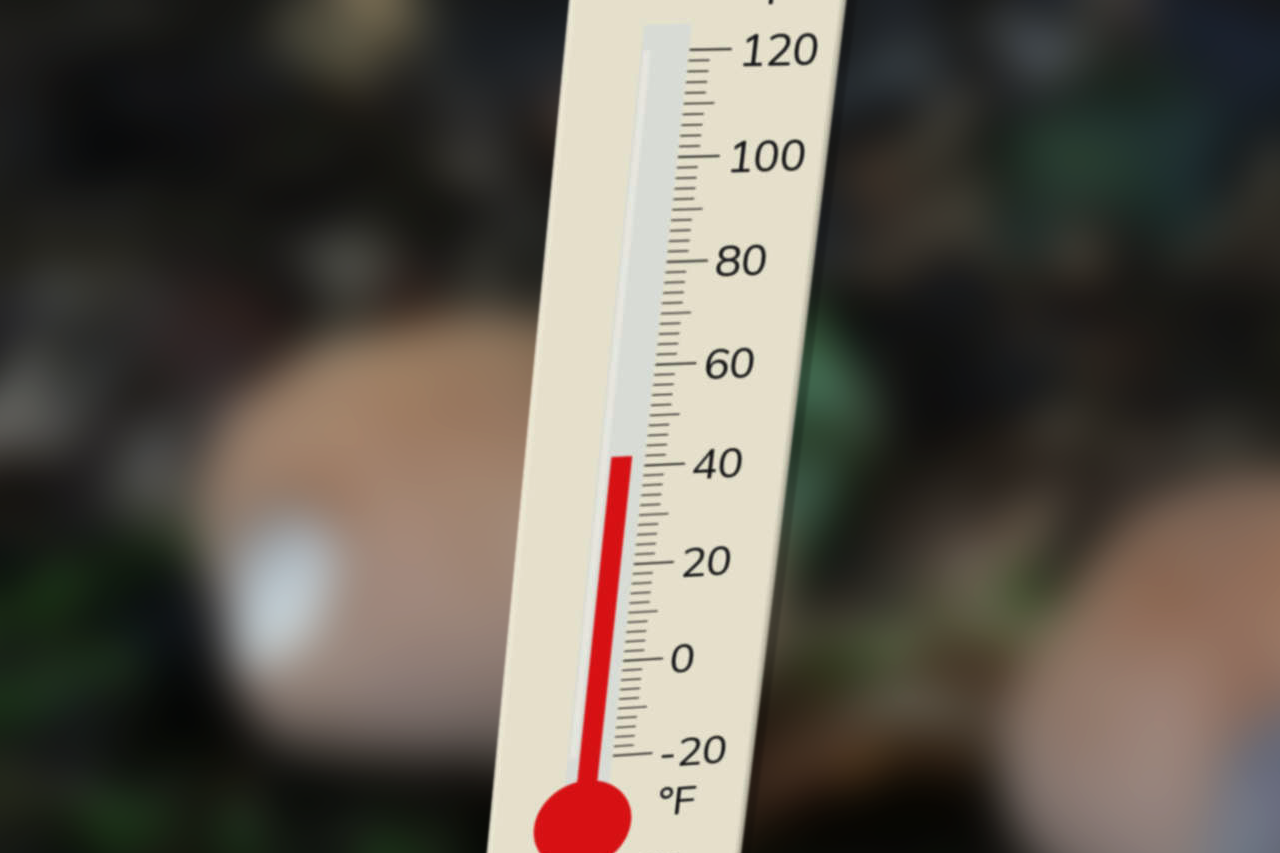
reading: {"value": 42, "unit": "°F"}
